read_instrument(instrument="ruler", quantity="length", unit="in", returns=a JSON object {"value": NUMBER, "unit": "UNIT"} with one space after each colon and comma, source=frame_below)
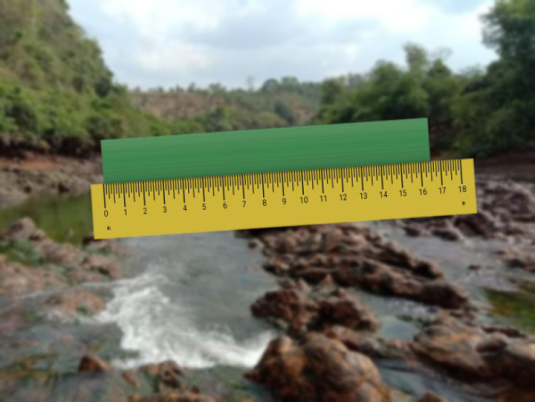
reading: {"value": 16.5, "unit": "in"}
